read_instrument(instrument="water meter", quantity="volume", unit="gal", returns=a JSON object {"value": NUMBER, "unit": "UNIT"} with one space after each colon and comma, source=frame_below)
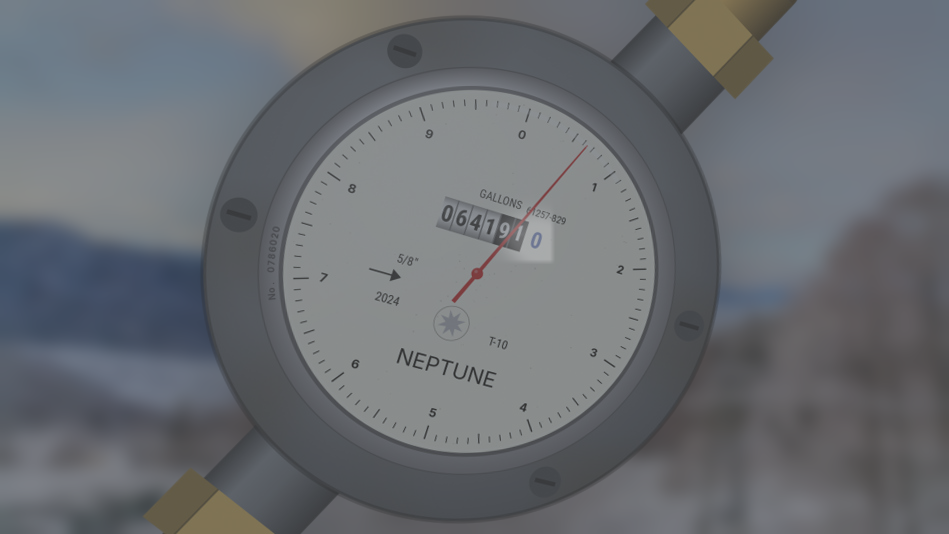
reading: {"value": 641910.6, "unit": "gal"}
